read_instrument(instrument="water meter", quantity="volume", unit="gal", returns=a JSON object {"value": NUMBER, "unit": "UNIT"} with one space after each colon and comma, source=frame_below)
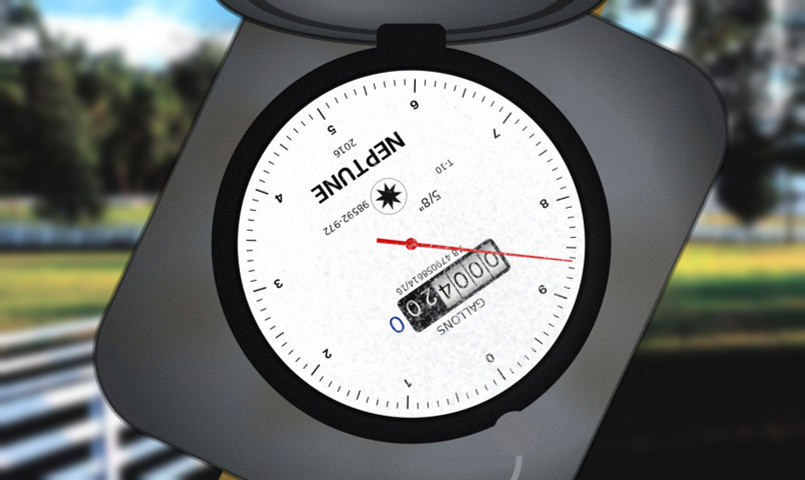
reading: {"value": 4198.6, "unit": "gal"}
